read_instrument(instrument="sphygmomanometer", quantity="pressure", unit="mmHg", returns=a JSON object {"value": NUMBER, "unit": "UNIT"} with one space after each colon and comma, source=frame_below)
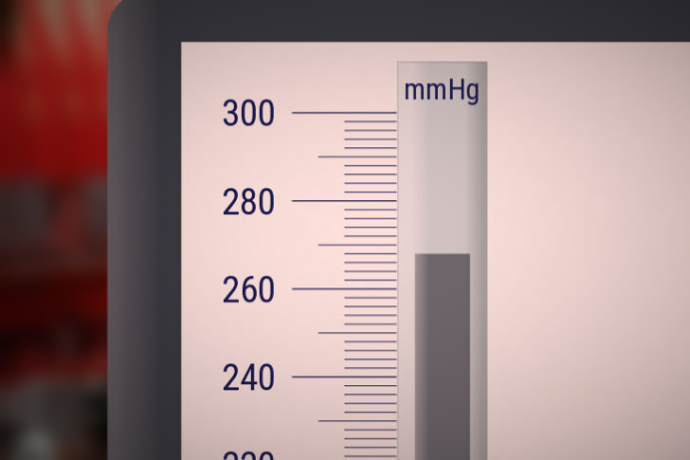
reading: {"value": 268, "unit": "mmHg"}
